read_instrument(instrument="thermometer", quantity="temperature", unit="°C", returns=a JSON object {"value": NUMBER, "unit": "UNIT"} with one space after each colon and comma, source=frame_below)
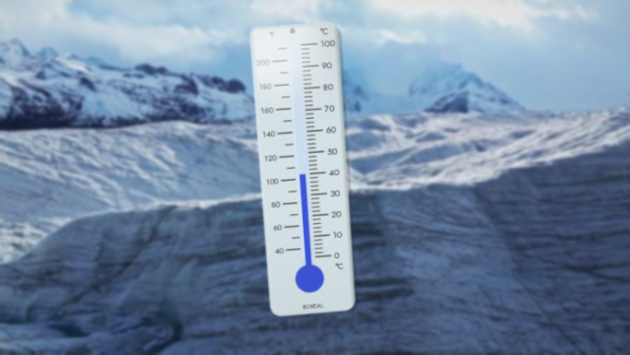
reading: {"value": 40, "unit": "°C"}
